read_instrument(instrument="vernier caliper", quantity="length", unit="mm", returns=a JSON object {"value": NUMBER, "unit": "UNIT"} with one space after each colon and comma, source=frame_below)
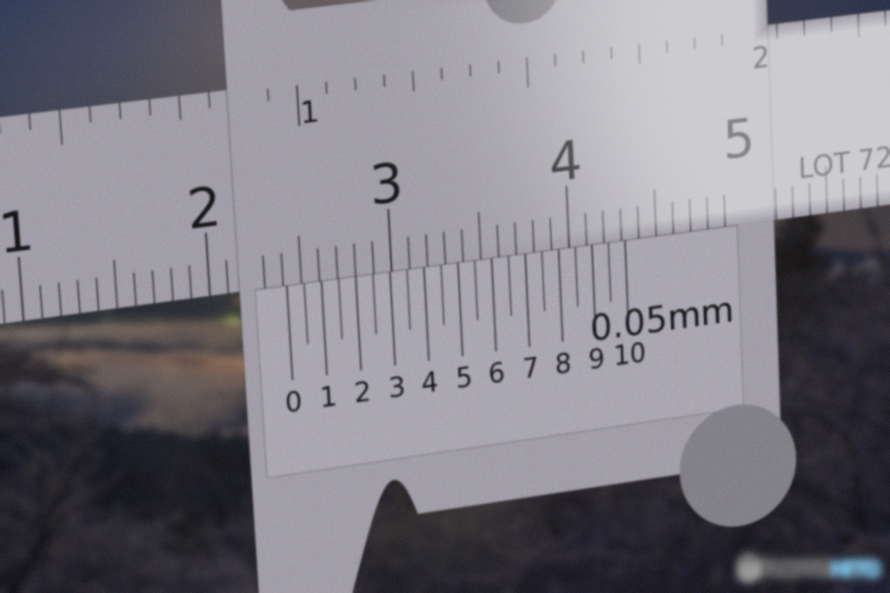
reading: {"value": 24.2, "unit": "mm"}
